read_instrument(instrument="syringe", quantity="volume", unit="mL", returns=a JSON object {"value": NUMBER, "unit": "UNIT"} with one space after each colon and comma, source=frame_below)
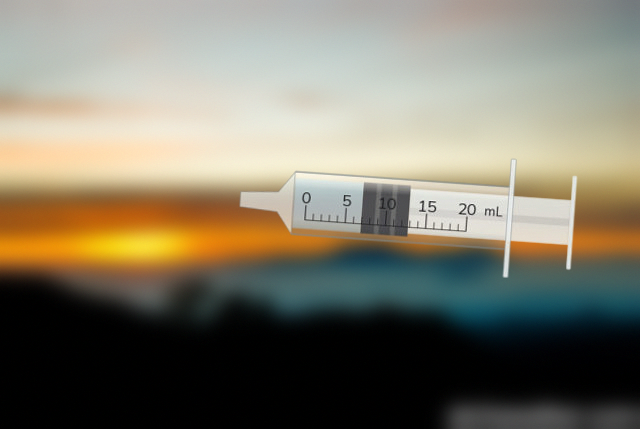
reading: {"value": 7, "unit": "mL"}
